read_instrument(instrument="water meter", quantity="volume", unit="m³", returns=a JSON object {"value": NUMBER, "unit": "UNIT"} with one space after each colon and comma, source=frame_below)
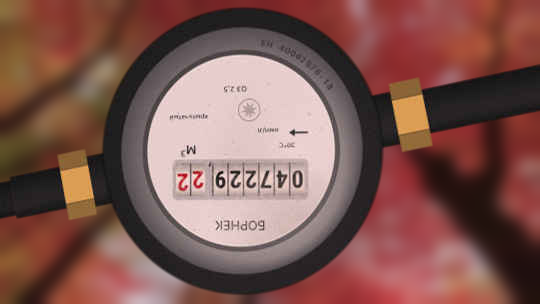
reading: {"value": 47229.22, "unit": "m³"}
